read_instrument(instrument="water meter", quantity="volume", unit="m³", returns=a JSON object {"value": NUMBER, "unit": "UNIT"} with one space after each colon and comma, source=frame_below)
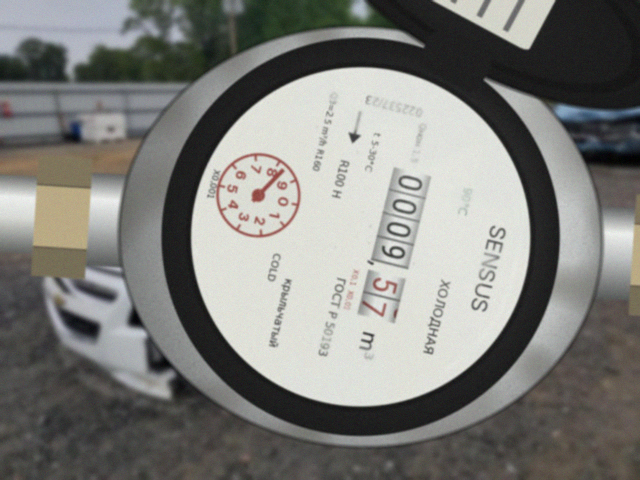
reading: {"value": 9.568, "unit": "m³"}
